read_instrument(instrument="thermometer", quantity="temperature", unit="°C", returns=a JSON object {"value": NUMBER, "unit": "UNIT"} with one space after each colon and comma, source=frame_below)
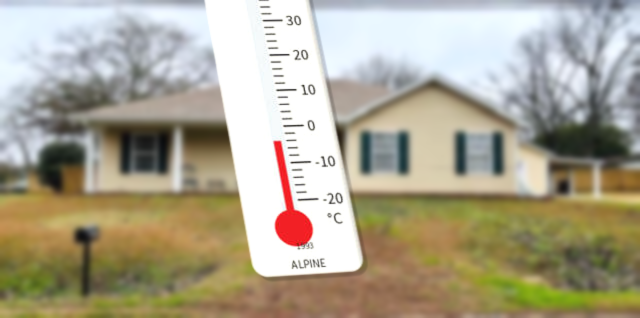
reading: {"value": -4, "unit": "°C"}
